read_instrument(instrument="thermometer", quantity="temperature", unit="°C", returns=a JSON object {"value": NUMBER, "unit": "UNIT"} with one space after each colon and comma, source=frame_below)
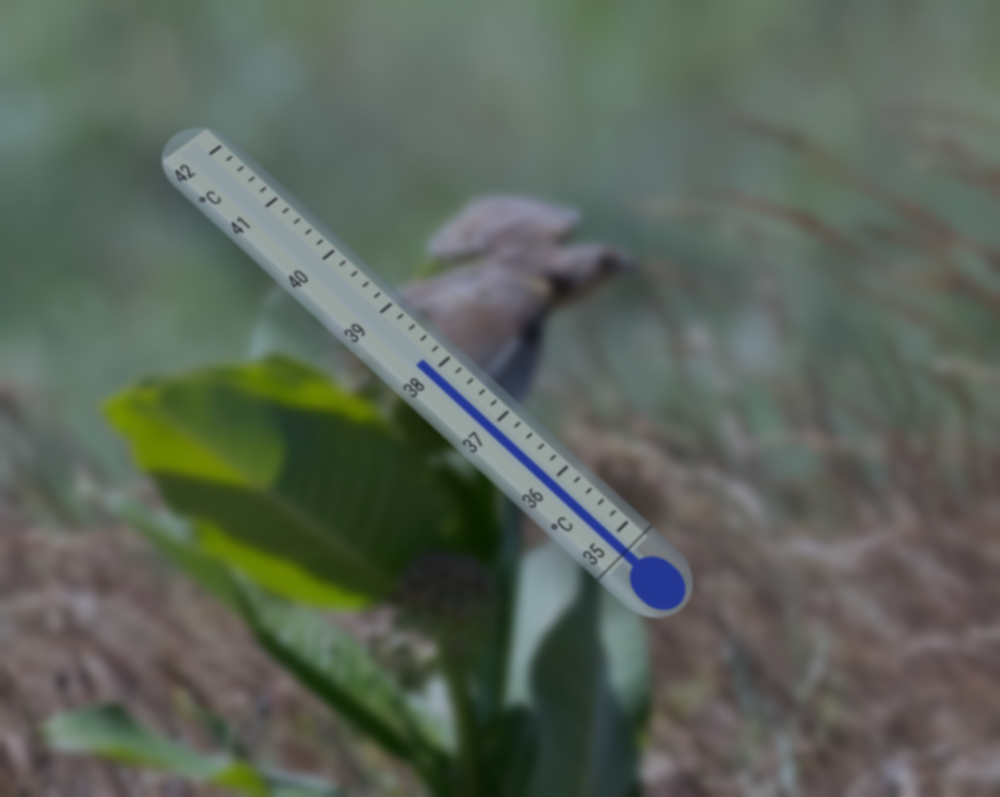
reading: {"value": 38.2, "unit": "°C"}
